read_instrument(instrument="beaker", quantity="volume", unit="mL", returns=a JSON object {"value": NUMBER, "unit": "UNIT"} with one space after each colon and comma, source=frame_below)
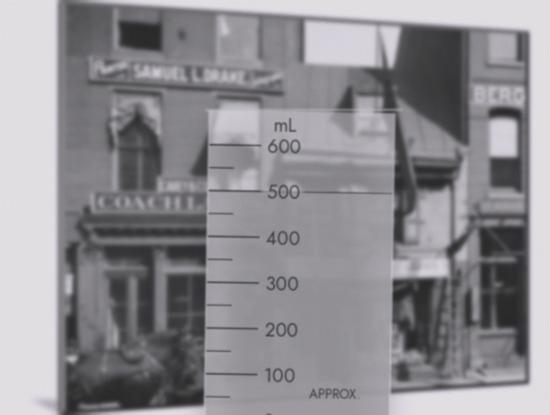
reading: {"value": 500, "unit": "mL"}
